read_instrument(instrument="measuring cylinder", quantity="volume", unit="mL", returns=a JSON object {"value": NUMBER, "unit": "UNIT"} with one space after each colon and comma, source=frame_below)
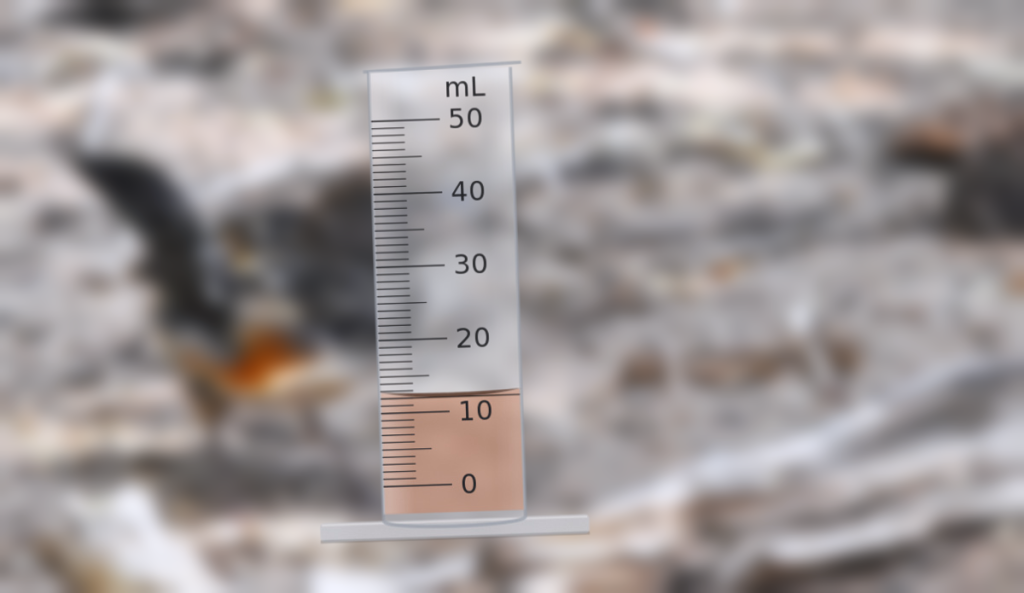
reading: {"value": 12, "unit": "mL"}
